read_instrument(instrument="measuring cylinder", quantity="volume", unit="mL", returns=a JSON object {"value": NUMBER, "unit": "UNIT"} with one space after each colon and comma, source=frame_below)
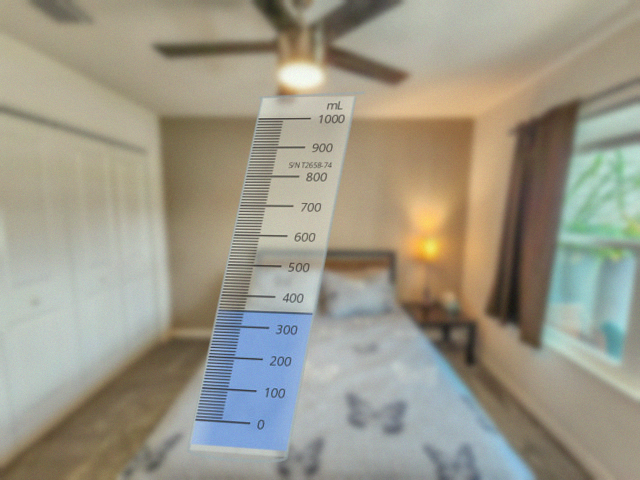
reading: {"value": 350, "unit": "mL"}
